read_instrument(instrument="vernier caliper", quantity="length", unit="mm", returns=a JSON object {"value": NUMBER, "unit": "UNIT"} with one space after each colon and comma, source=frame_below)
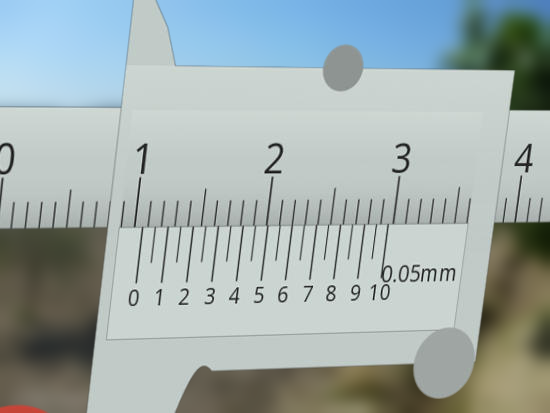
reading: {"value": 10.6, "unit": "mm"}
